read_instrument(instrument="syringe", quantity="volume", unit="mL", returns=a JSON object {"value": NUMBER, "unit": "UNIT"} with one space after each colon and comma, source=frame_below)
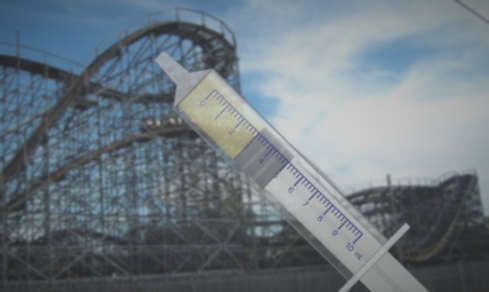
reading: {"value": 3, "unit": "mL"}
